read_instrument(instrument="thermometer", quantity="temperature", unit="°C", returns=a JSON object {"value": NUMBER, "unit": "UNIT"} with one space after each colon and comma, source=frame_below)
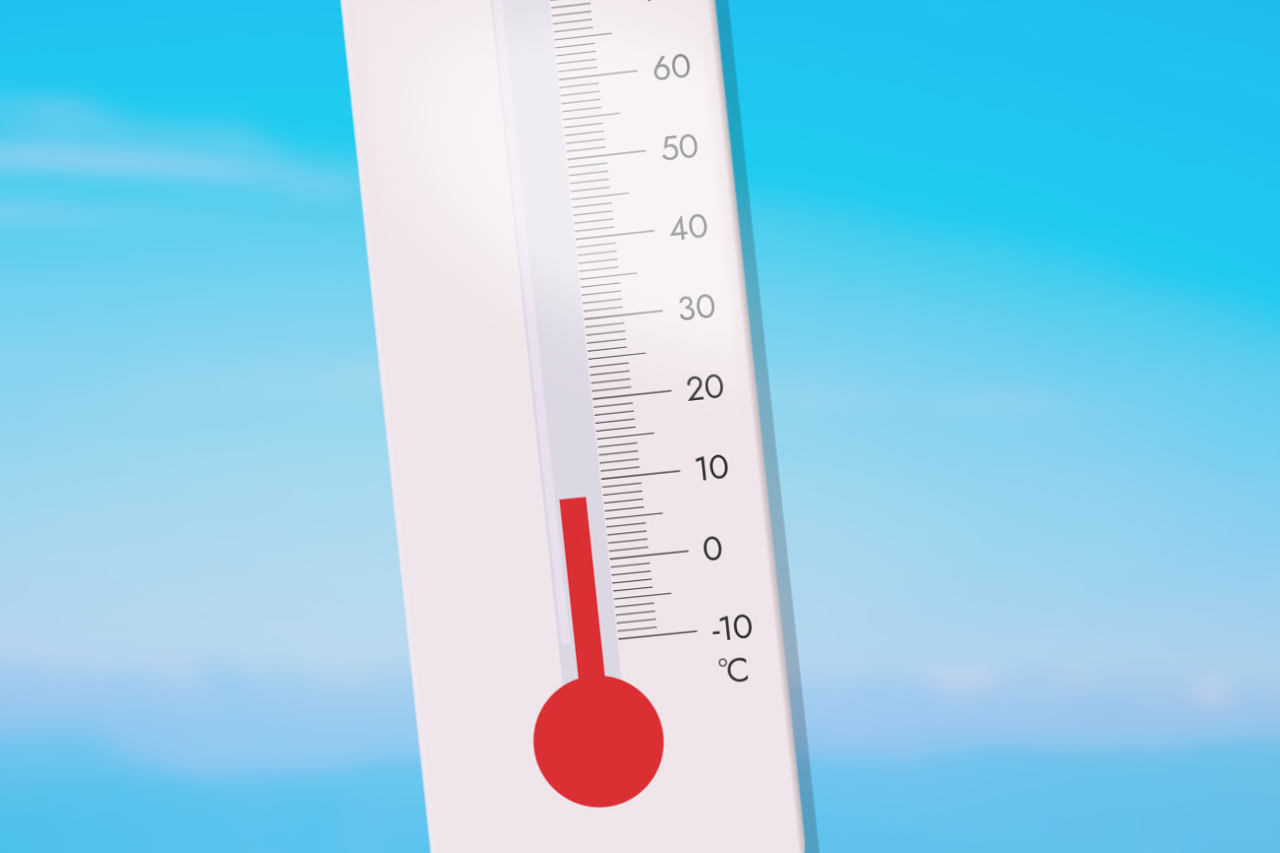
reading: {"value": 8, "unit": "°C"}
